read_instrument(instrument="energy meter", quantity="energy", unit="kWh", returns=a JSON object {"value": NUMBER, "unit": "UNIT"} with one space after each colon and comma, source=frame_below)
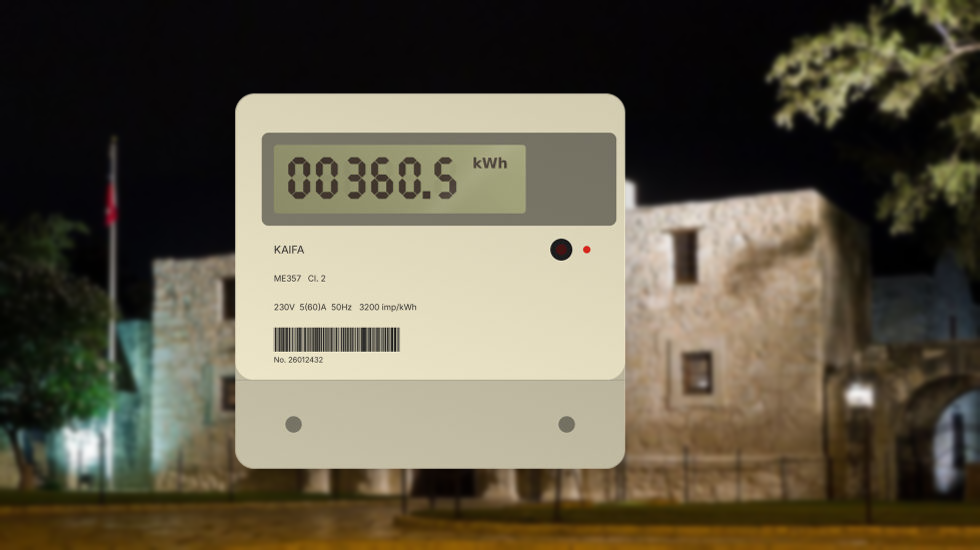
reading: {"value": 360.5, "unit": "kWh"}
